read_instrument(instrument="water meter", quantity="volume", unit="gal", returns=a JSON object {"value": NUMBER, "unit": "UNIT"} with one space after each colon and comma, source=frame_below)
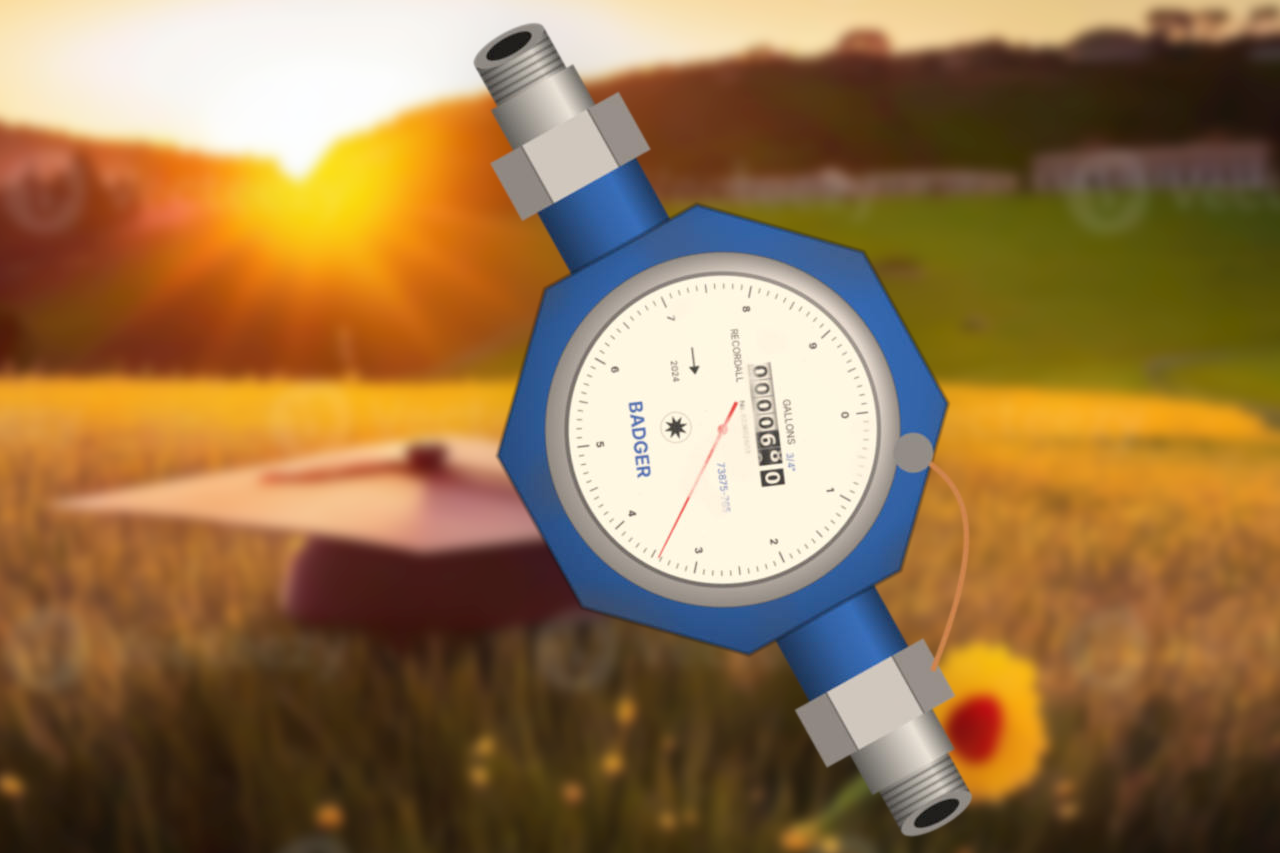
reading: {"value": 683.4, "unit": "gal"}
